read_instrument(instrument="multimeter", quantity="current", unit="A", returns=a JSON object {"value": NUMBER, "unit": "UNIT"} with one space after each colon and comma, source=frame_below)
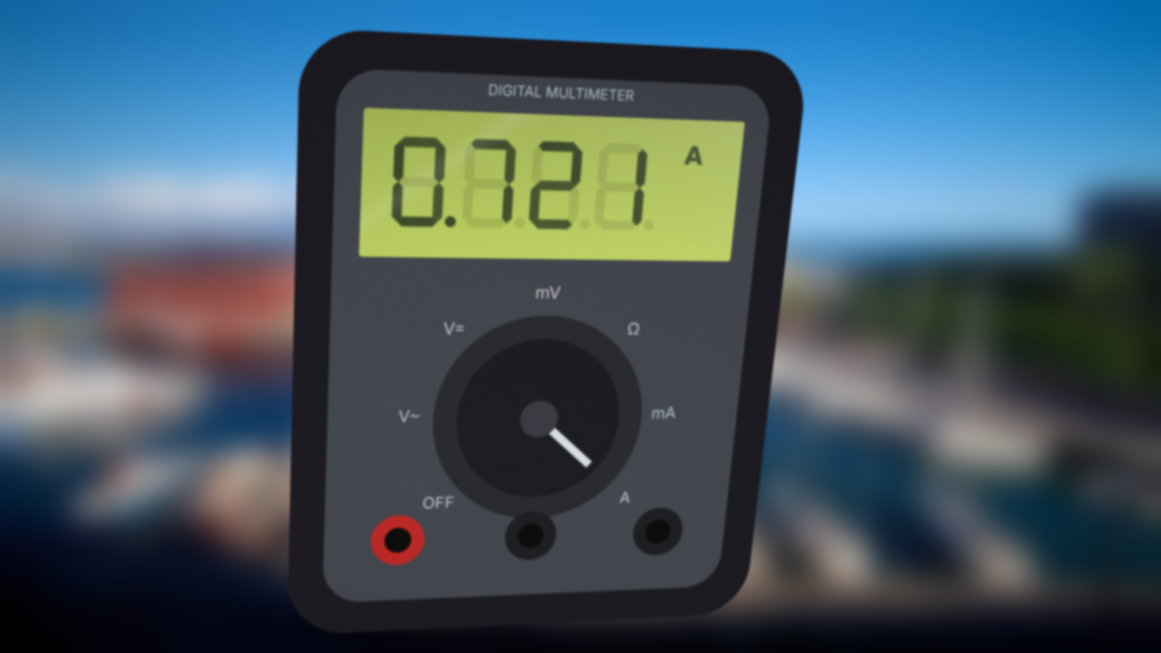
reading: {"value": 0.721, "unit": "A"}
